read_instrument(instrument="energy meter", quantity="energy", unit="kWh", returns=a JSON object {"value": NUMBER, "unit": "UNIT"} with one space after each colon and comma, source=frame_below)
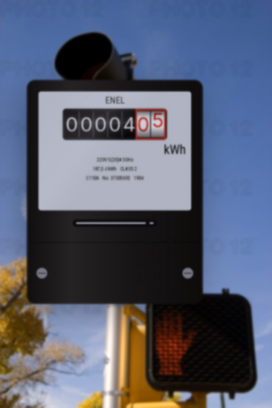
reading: {"value": 4.05, "unit": "kWh"}
